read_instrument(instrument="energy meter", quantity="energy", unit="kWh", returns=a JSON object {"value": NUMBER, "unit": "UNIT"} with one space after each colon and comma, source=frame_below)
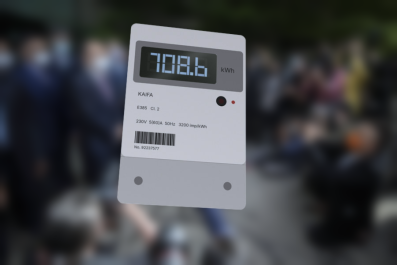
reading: {"value": 708.6, "unit": "kWh"}
